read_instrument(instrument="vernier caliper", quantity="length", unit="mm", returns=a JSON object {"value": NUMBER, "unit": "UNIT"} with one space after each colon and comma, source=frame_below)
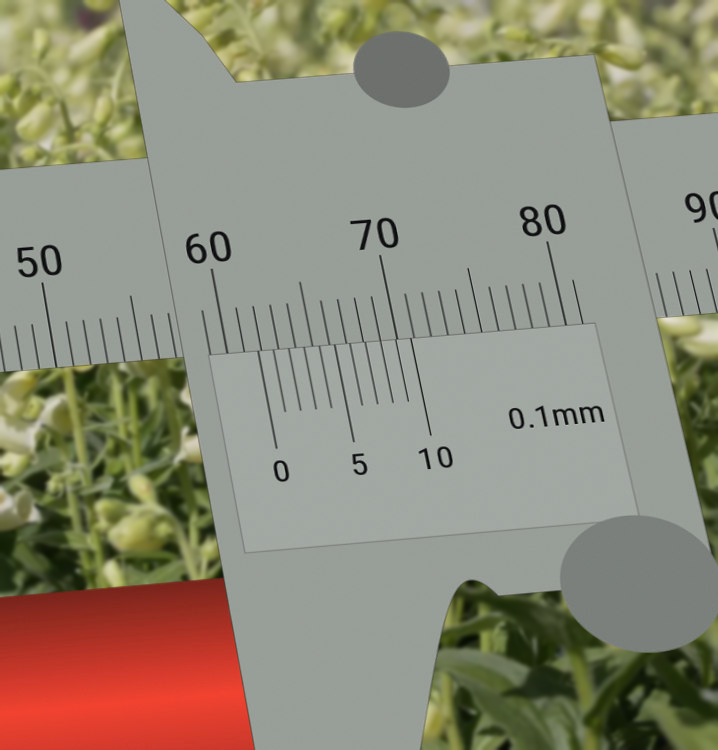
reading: {"value": 61.8, "unit": "mm"}
